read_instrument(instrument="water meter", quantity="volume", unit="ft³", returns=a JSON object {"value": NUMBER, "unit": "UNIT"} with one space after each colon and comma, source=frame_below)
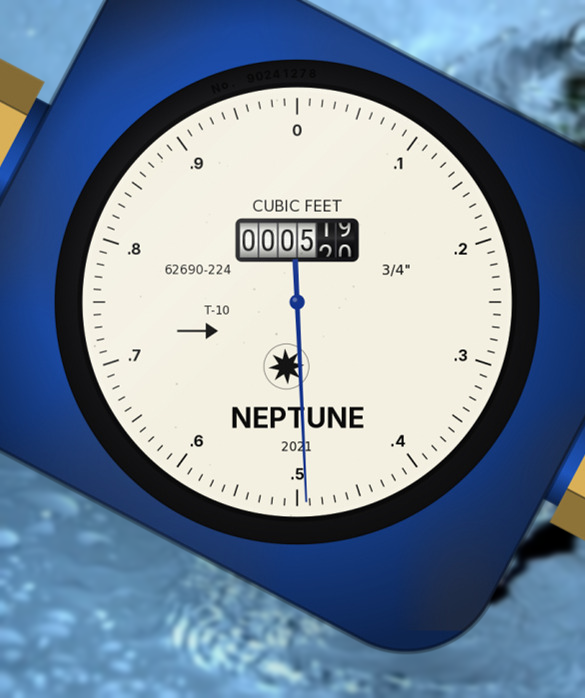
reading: {"value": 519.49, "unit": "ft³"}
